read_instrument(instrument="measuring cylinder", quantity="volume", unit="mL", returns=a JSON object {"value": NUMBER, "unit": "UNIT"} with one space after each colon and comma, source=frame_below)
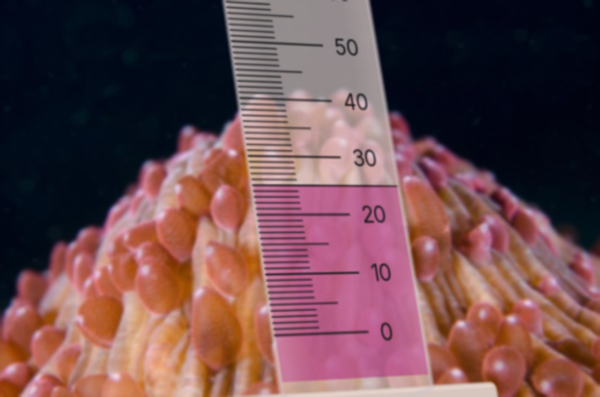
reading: {"value": 25, "unit": "mL"}
